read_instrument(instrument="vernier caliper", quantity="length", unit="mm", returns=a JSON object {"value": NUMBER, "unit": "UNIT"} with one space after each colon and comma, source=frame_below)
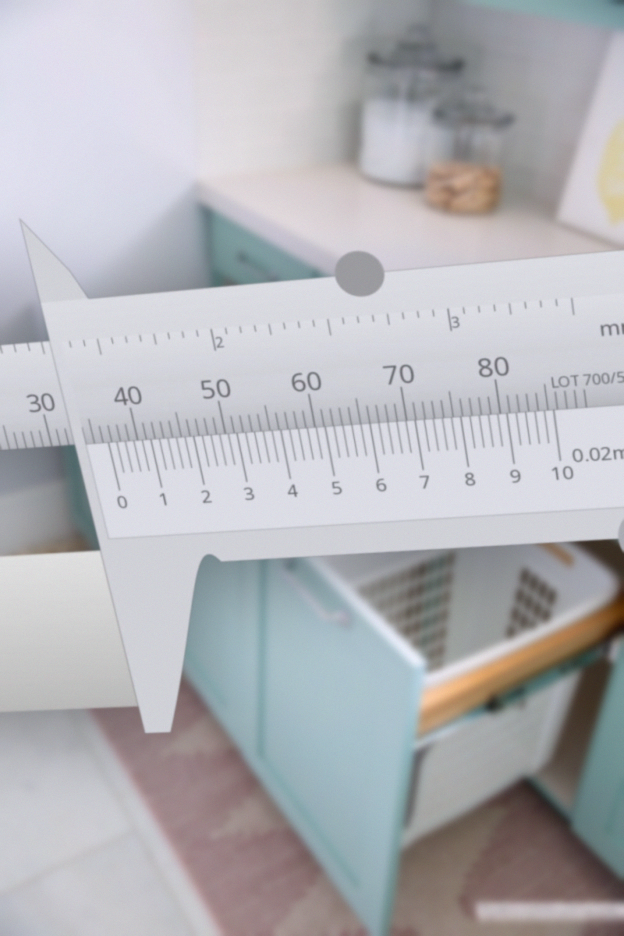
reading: {"value": 36.6, "unit": "mm"}
